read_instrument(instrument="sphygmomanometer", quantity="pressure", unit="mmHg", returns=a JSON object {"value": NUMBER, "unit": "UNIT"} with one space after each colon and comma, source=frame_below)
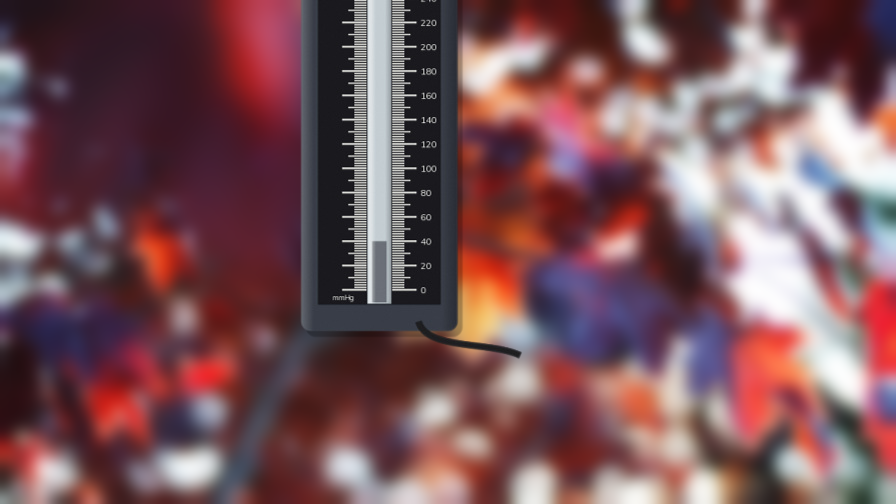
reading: {"value": 40, "unit": "mmHg"}
